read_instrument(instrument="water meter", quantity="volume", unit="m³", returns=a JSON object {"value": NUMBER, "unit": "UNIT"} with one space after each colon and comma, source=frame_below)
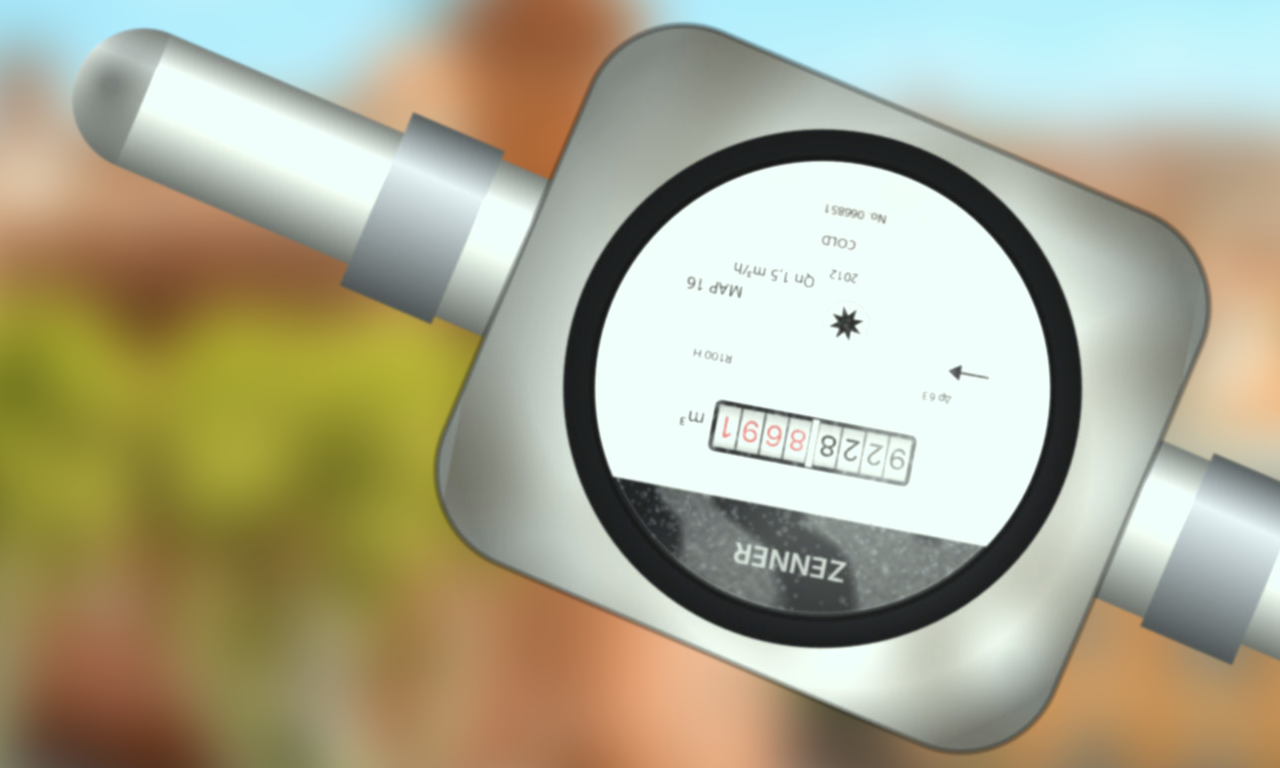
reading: {"value": 9228.8691, "unit": "m³"}
